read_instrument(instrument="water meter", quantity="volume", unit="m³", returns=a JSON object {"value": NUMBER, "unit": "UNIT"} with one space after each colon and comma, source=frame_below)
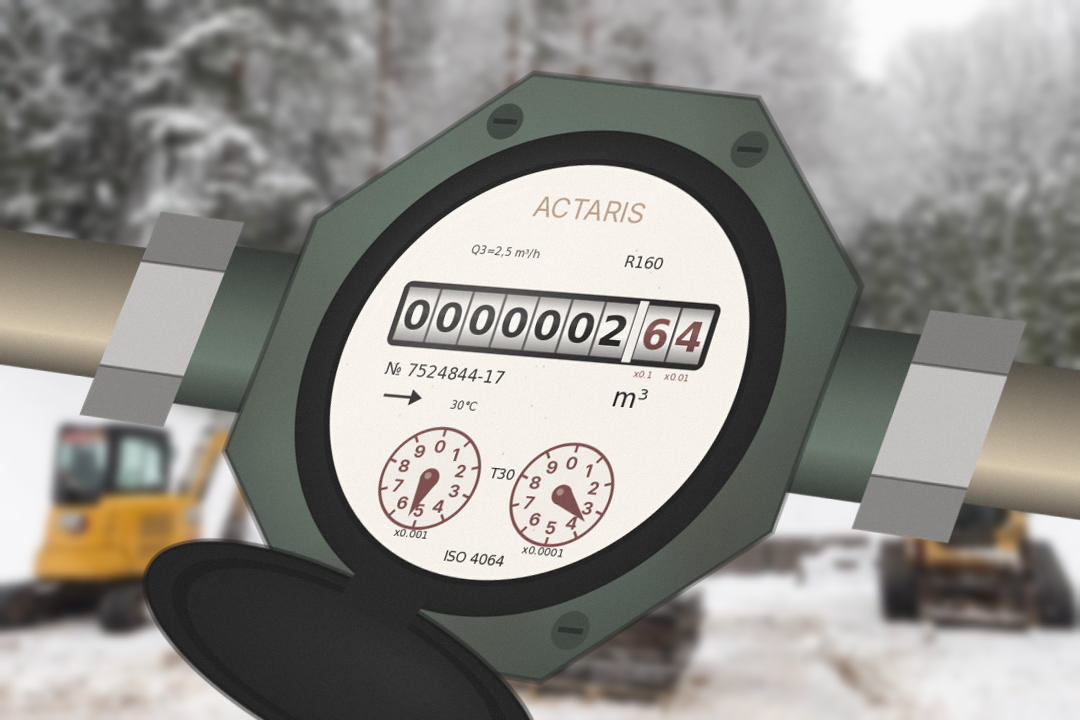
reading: {"value": 2.6453, "unit": "m³"}
